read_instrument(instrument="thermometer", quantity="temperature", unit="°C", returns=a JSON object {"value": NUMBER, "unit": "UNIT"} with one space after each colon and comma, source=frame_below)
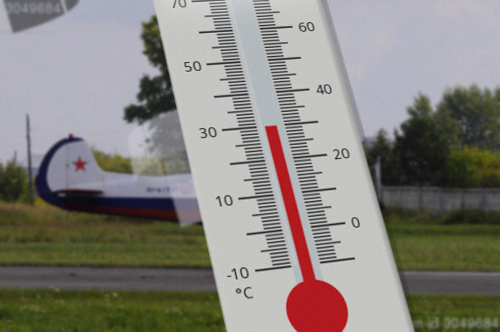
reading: {"value": 30, "unit": "°C"}
